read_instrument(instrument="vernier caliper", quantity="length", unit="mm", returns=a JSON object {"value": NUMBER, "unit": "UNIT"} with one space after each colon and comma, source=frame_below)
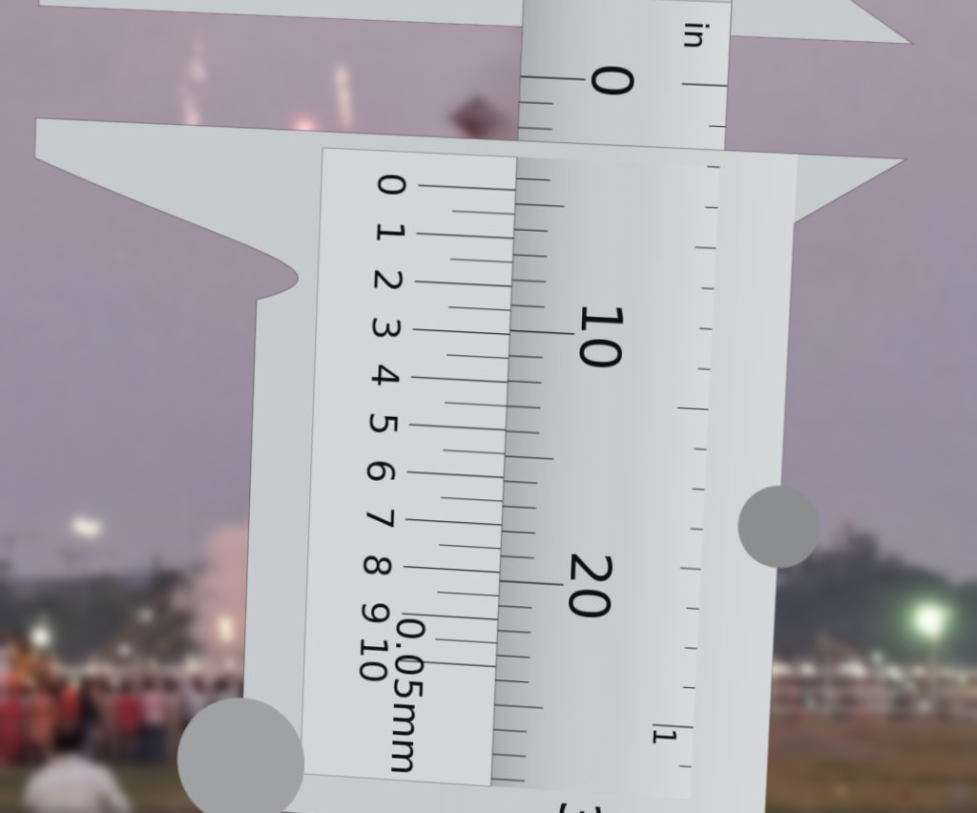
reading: {"value": 4.45, "unit": "mm"}
